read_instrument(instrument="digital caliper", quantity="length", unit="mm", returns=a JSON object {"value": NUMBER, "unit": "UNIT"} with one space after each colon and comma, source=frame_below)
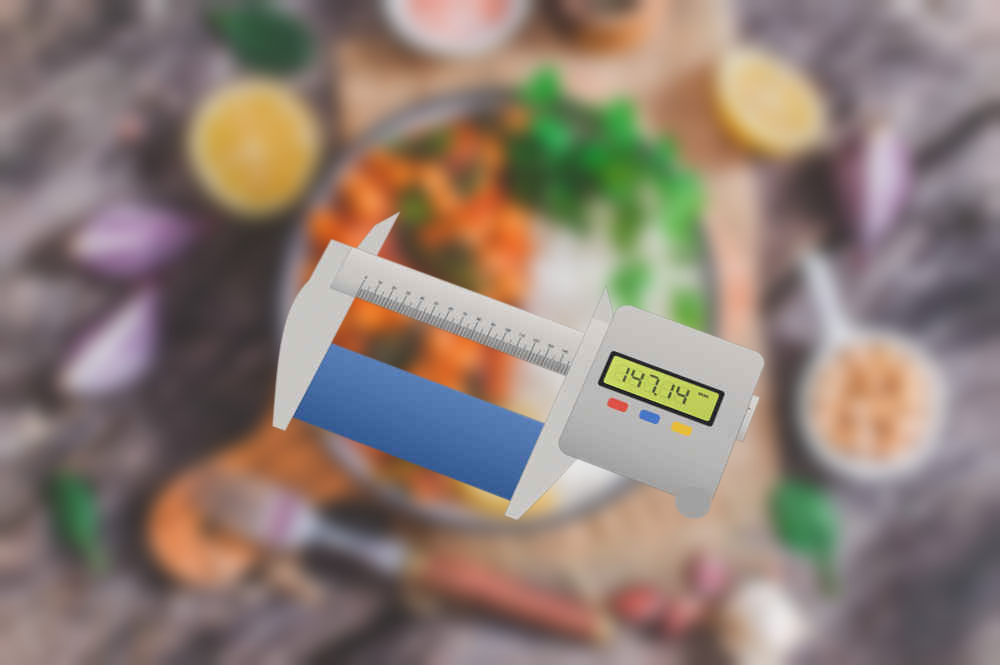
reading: {"value": 147.14, "unit": "mm"}
